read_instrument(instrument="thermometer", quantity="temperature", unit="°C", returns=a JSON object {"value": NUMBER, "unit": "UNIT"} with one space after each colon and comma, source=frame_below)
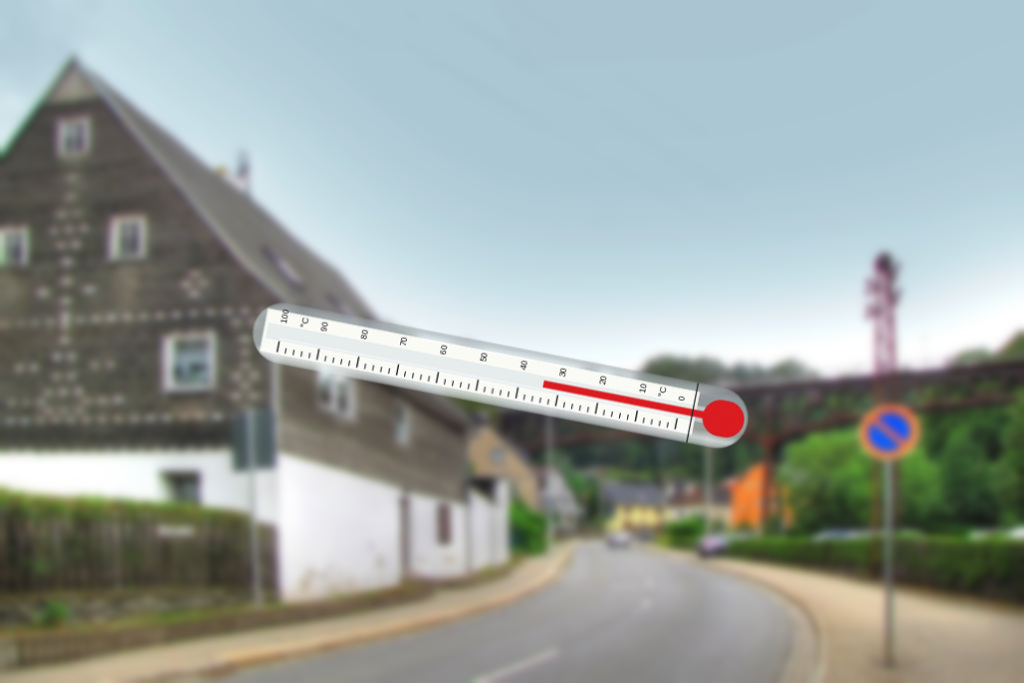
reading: {"value": 34, "unit": "°C"}
